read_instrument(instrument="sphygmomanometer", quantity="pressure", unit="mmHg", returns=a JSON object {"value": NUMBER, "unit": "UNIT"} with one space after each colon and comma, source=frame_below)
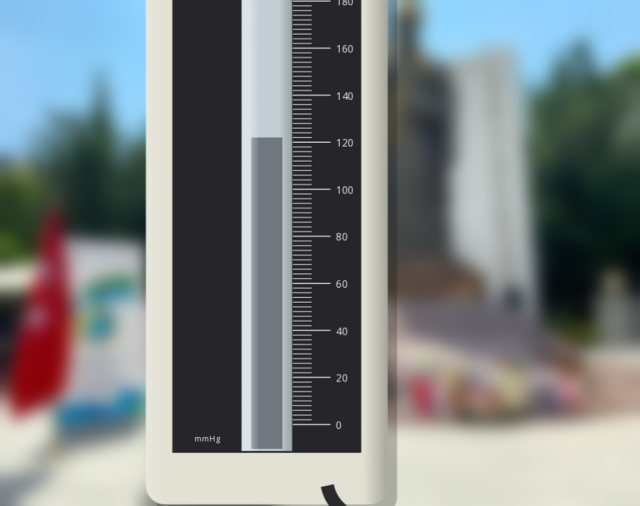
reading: {"value": 122, "unit": "mmHg"}
